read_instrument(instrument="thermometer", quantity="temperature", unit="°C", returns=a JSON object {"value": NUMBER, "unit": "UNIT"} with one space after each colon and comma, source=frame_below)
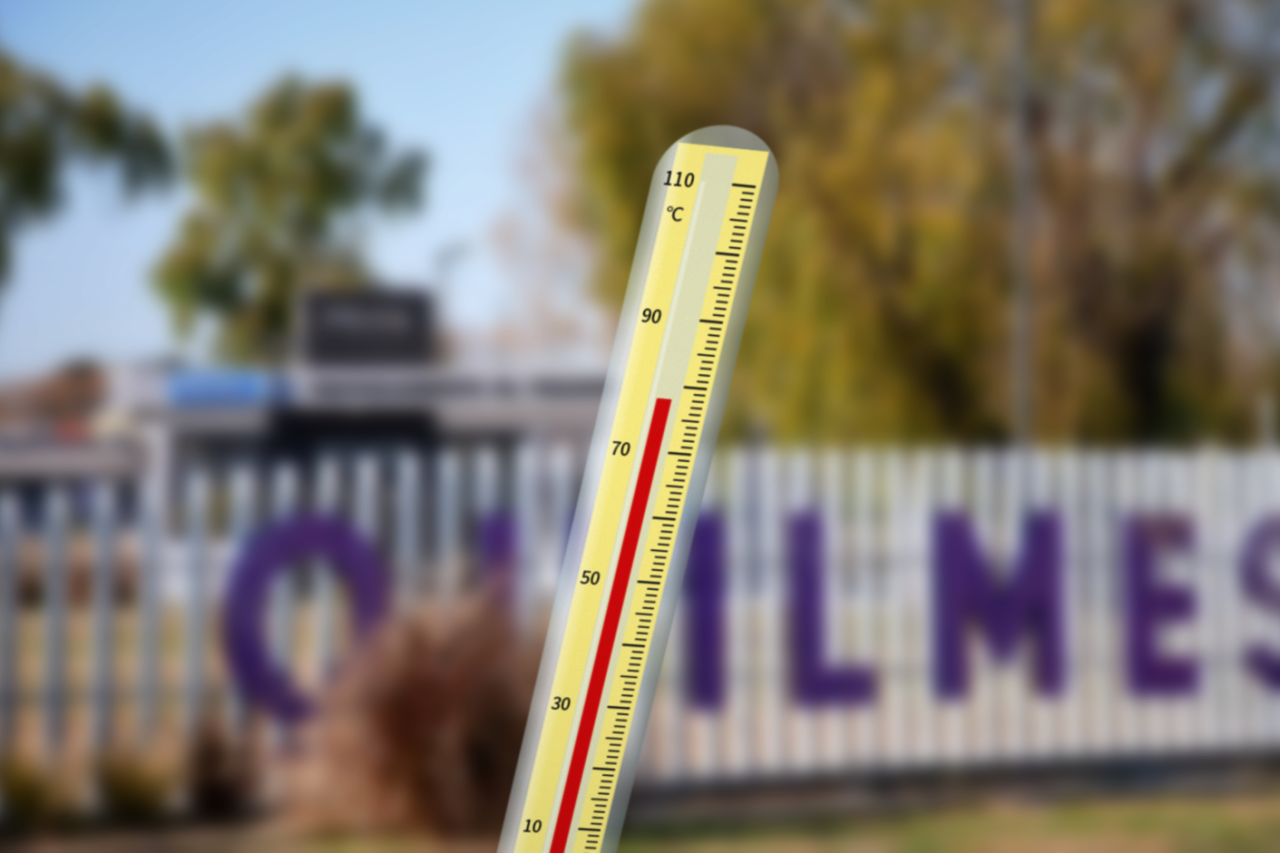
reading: {"value": 78, "unit": "°C"}
